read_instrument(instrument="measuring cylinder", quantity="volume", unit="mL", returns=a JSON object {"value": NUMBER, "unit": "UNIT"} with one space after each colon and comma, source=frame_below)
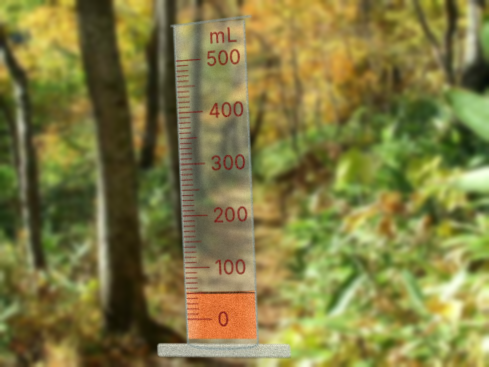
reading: {"value": 50, "unit": "mL"}
